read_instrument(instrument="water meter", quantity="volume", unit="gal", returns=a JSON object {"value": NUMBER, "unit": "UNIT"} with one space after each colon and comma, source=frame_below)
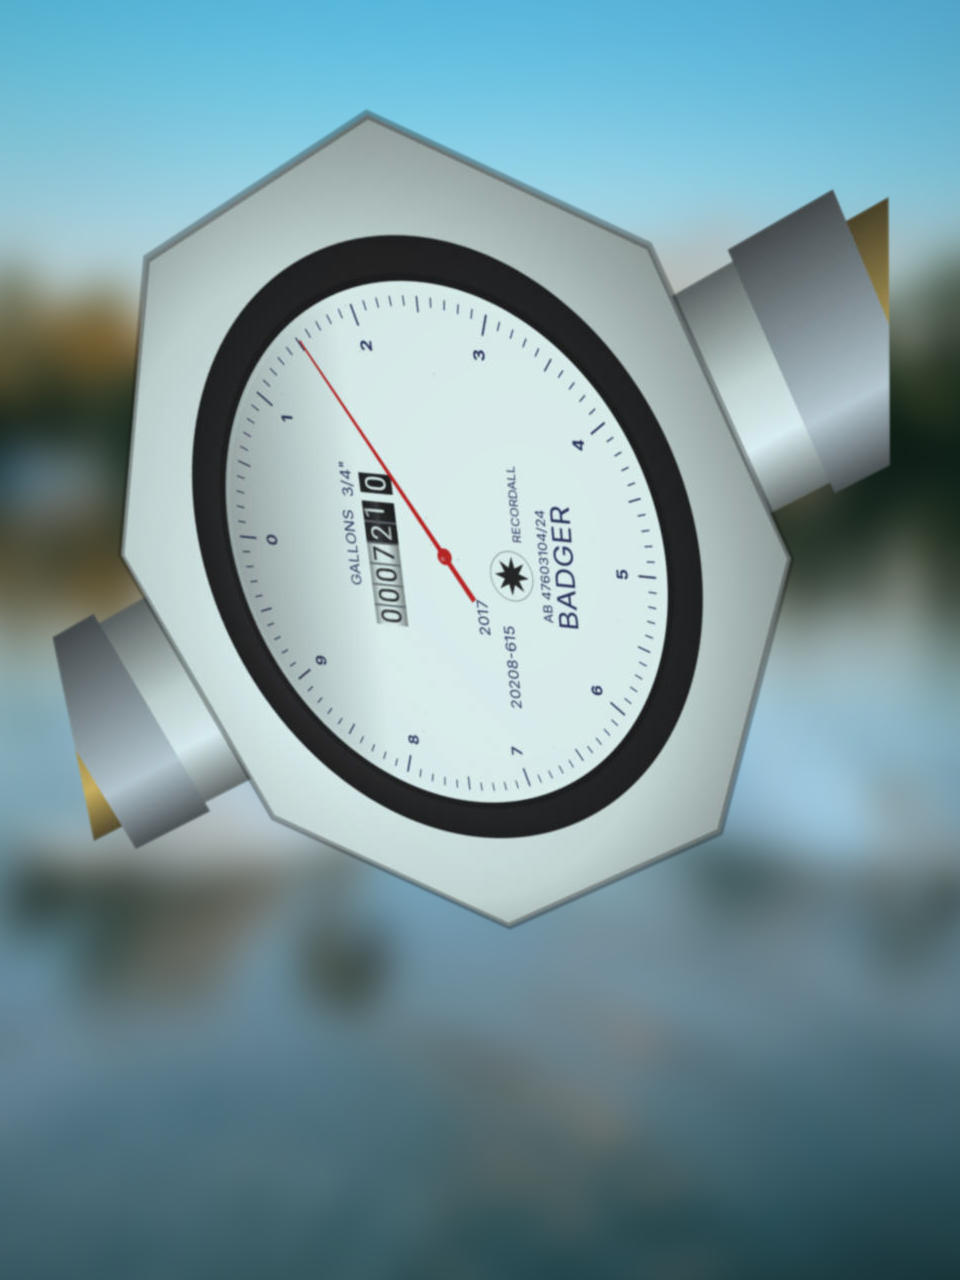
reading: {"value": 7211.5, "unit": "gal"}
